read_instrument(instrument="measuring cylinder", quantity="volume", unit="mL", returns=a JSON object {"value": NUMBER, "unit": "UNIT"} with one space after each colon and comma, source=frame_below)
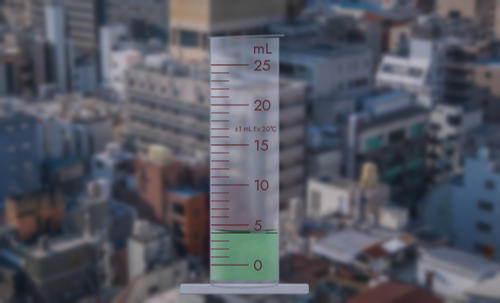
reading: {"value": 4, "unit": "mL"}
